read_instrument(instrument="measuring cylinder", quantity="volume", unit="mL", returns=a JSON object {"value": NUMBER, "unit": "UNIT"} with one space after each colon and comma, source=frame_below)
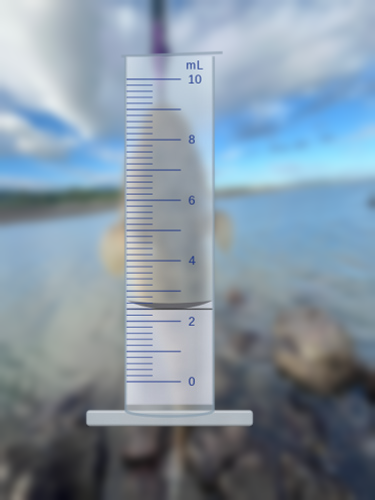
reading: {"value": 2.4, "unit": "mL"}
